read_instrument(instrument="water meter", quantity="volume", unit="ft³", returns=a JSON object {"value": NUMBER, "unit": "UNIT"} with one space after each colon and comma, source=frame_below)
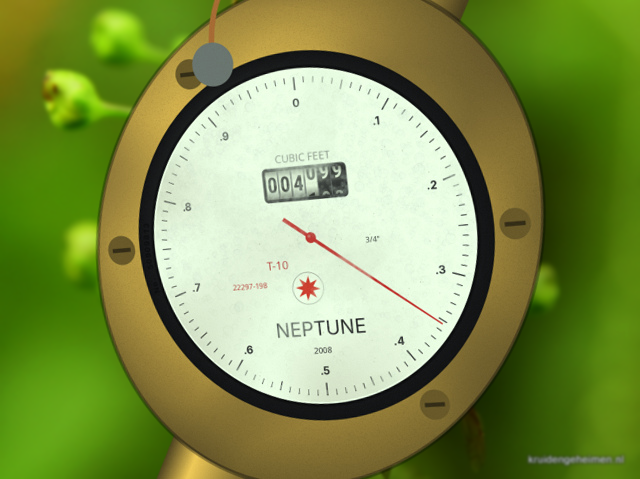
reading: {"value": 4099.35, "unit": "ft³"}
